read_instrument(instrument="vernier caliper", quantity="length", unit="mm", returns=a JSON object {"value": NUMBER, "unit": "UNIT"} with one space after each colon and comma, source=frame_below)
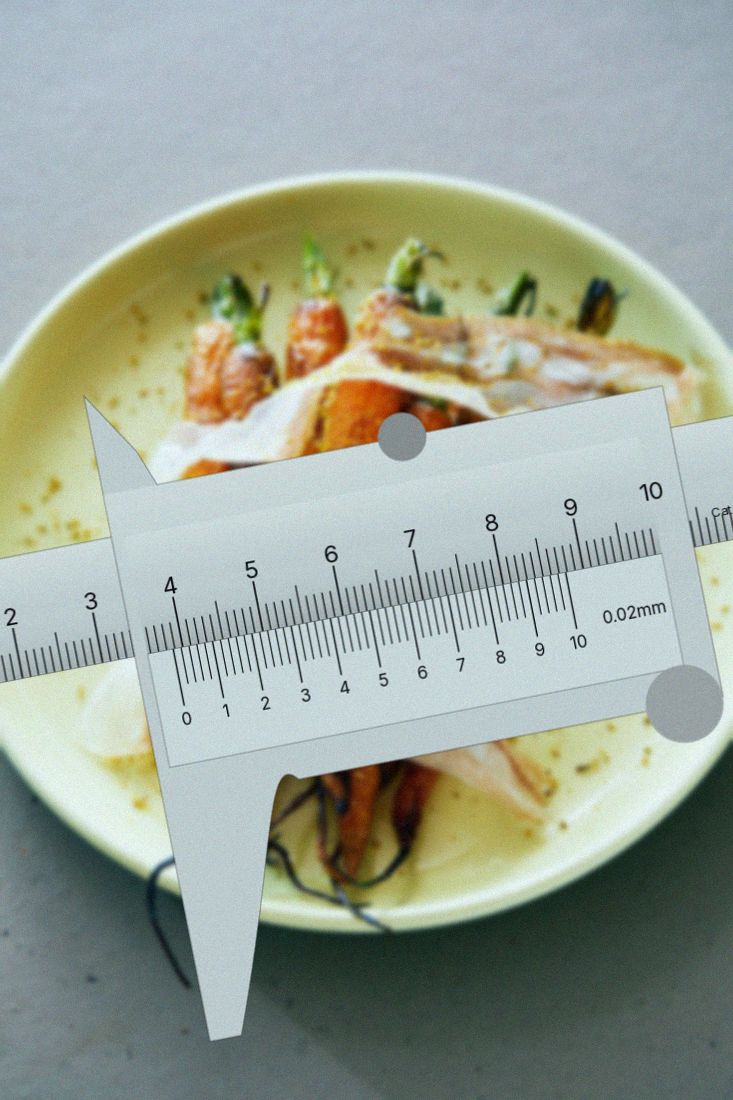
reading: {"value": 38.8, "unit": "mm"}
